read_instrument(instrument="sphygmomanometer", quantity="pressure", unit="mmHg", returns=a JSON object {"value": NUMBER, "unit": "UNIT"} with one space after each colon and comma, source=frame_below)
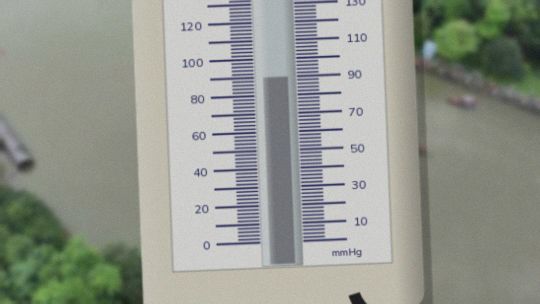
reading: {"value": 90, "unit": "mmHg"}
